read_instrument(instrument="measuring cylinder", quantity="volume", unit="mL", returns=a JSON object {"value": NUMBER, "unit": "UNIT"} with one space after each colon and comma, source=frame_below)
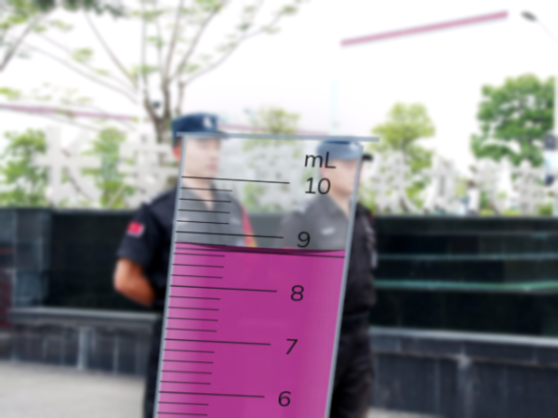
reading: {"value": 8.7, "unit": "mL"}
